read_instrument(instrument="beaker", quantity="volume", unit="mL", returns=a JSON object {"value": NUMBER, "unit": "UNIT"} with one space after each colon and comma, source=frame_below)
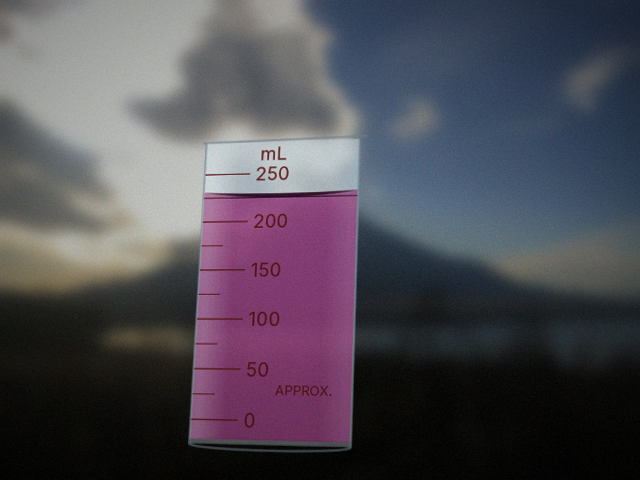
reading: {"value": 225, "unit": "mL"}
